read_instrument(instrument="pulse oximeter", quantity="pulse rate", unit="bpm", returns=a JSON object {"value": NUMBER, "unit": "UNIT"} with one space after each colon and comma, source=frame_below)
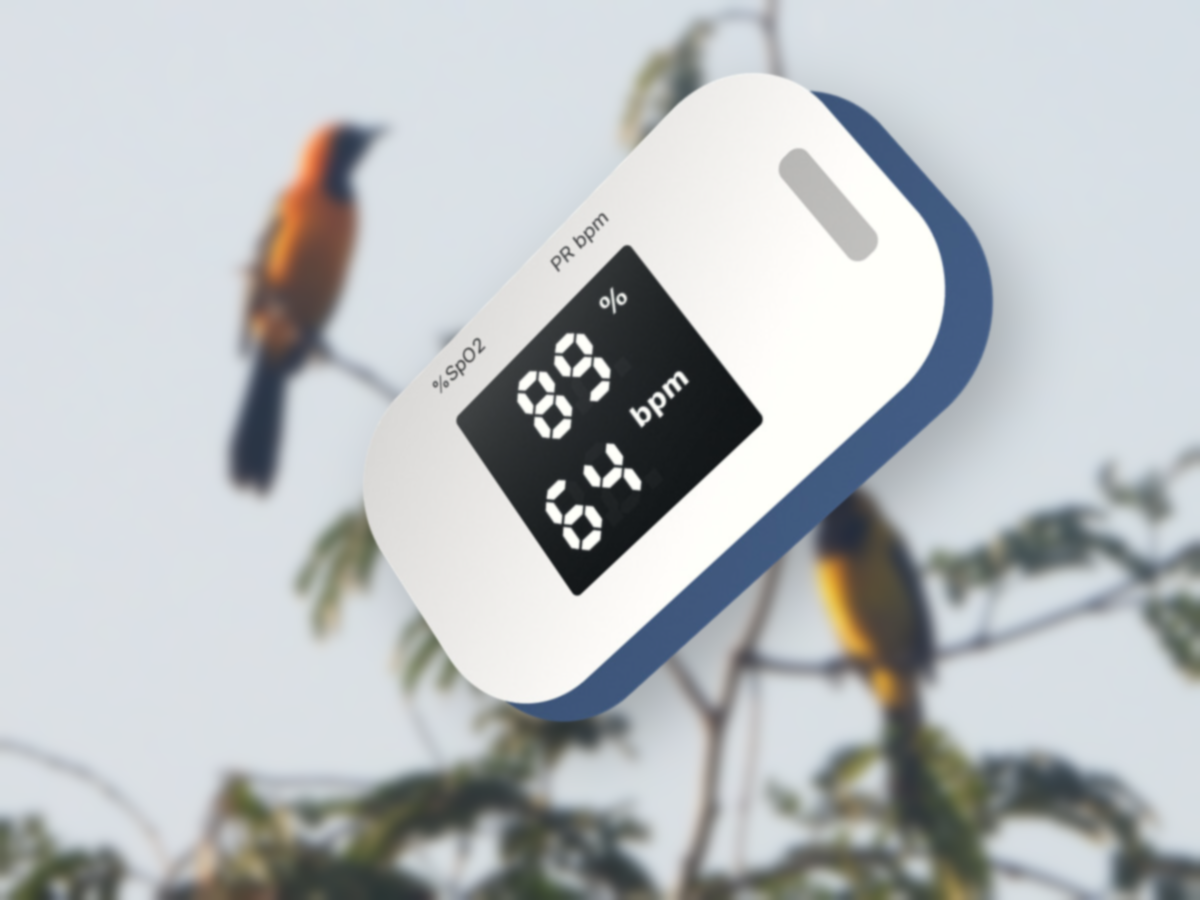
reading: {"value": 64, "unit": "bpm"}
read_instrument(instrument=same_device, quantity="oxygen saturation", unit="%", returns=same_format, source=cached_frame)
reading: {"value": 89, "unit": "%"}
